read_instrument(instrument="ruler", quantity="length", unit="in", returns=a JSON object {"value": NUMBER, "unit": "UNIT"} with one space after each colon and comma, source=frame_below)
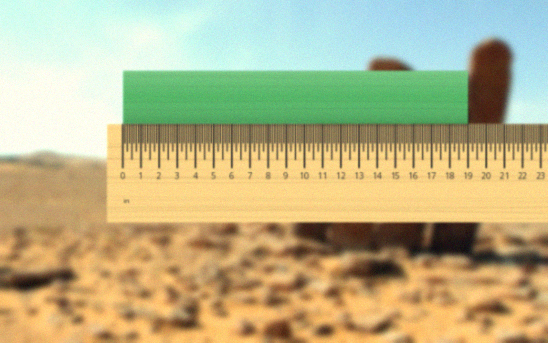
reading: {"value": 19, "unit": "in"}
